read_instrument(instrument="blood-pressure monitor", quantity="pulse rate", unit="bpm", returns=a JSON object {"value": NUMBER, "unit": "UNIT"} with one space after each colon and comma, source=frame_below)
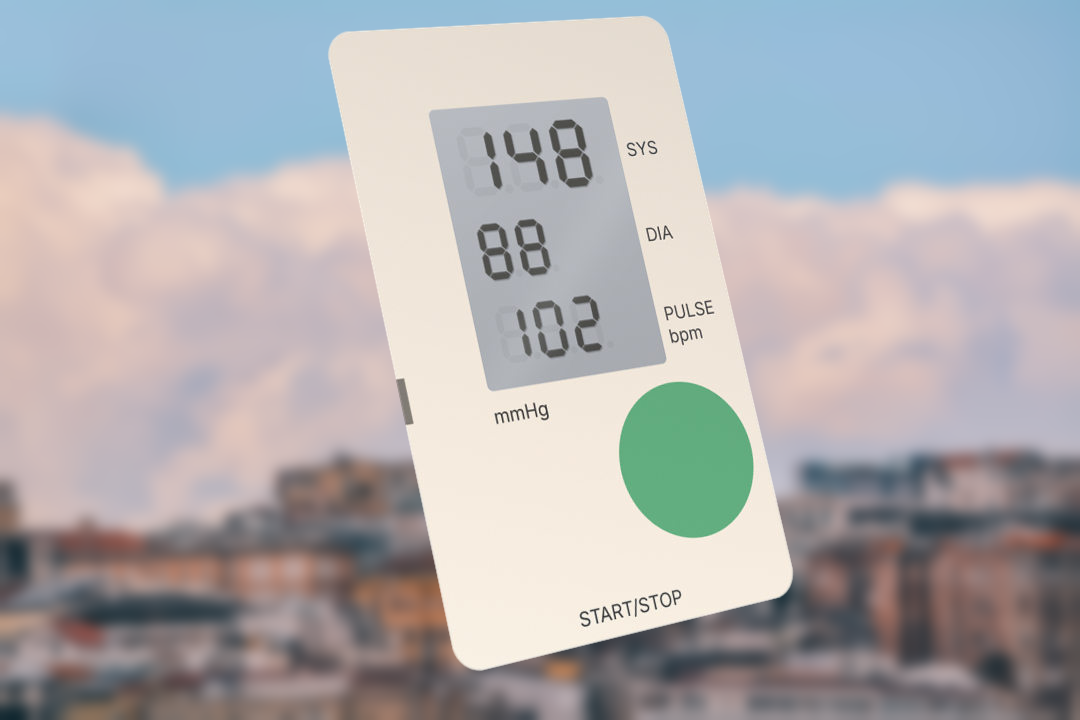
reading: {"value": 102, "unit": "bpm"}
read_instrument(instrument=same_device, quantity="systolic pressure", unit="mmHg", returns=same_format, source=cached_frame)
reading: {"value": 148, "unit": "mmHg"}
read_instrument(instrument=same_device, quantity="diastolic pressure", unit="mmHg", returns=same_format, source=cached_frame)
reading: {"value": 88, "unit": "mmHg"}
